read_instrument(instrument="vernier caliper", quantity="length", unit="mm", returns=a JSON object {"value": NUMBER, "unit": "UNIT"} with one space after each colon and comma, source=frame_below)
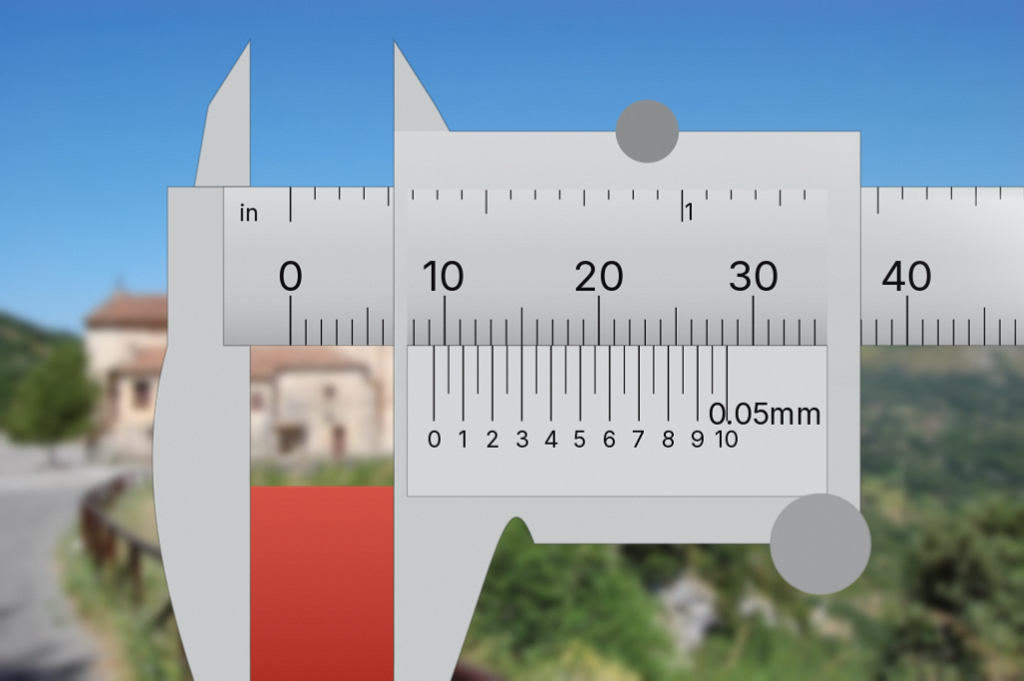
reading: {"value": 9.3, "unit": "mm"}
